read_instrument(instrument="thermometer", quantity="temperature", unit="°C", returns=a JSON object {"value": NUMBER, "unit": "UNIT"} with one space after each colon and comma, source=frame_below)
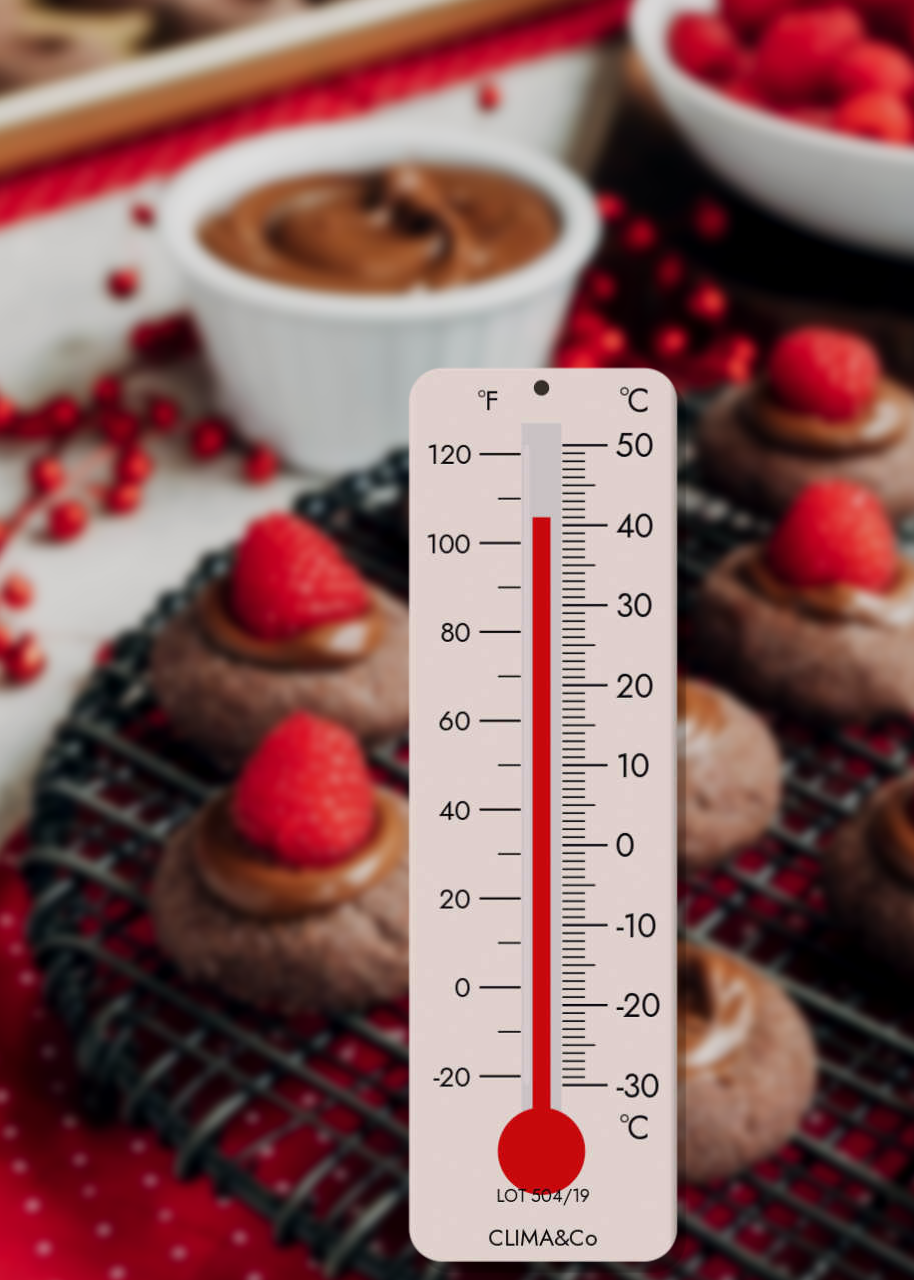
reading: {"value": 41, "unit": "°C"}
